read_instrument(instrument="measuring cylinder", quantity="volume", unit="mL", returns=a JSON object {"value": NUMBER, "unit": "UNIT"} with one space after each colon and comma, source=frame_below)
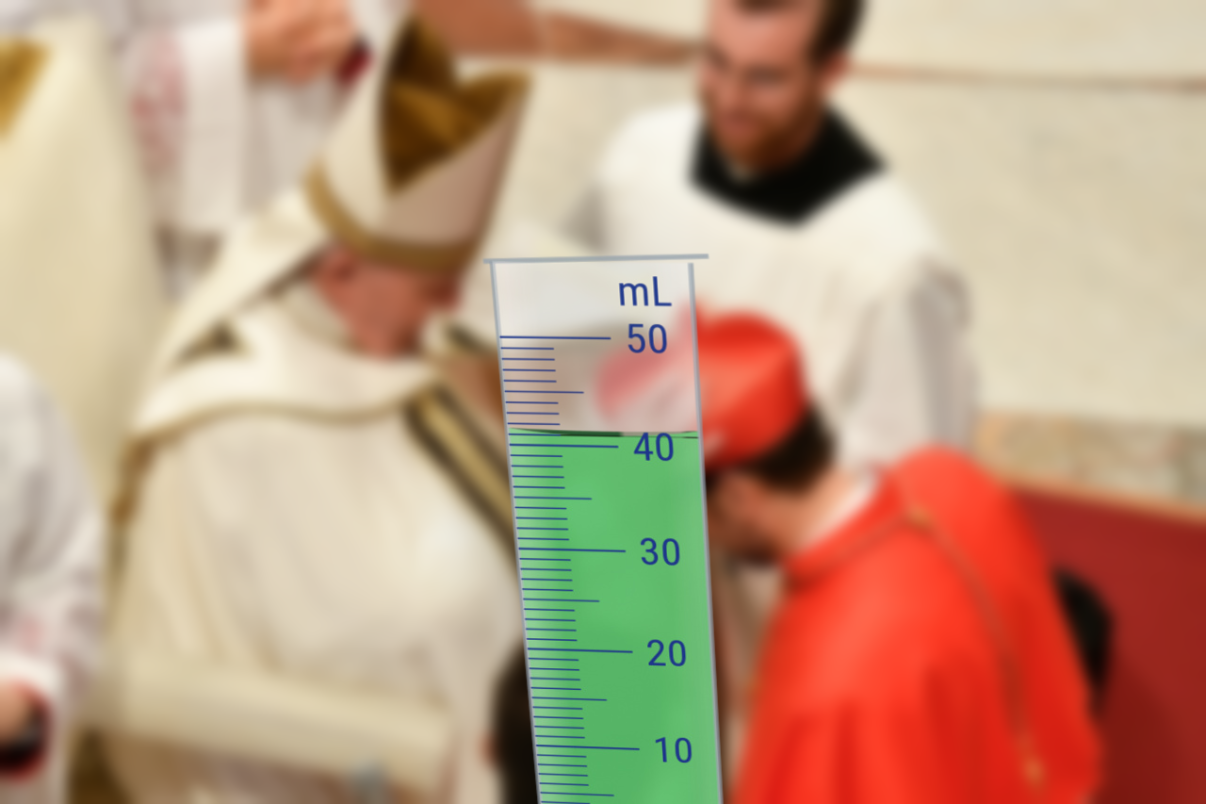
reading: {"value": 41, "unit": "mL"}
